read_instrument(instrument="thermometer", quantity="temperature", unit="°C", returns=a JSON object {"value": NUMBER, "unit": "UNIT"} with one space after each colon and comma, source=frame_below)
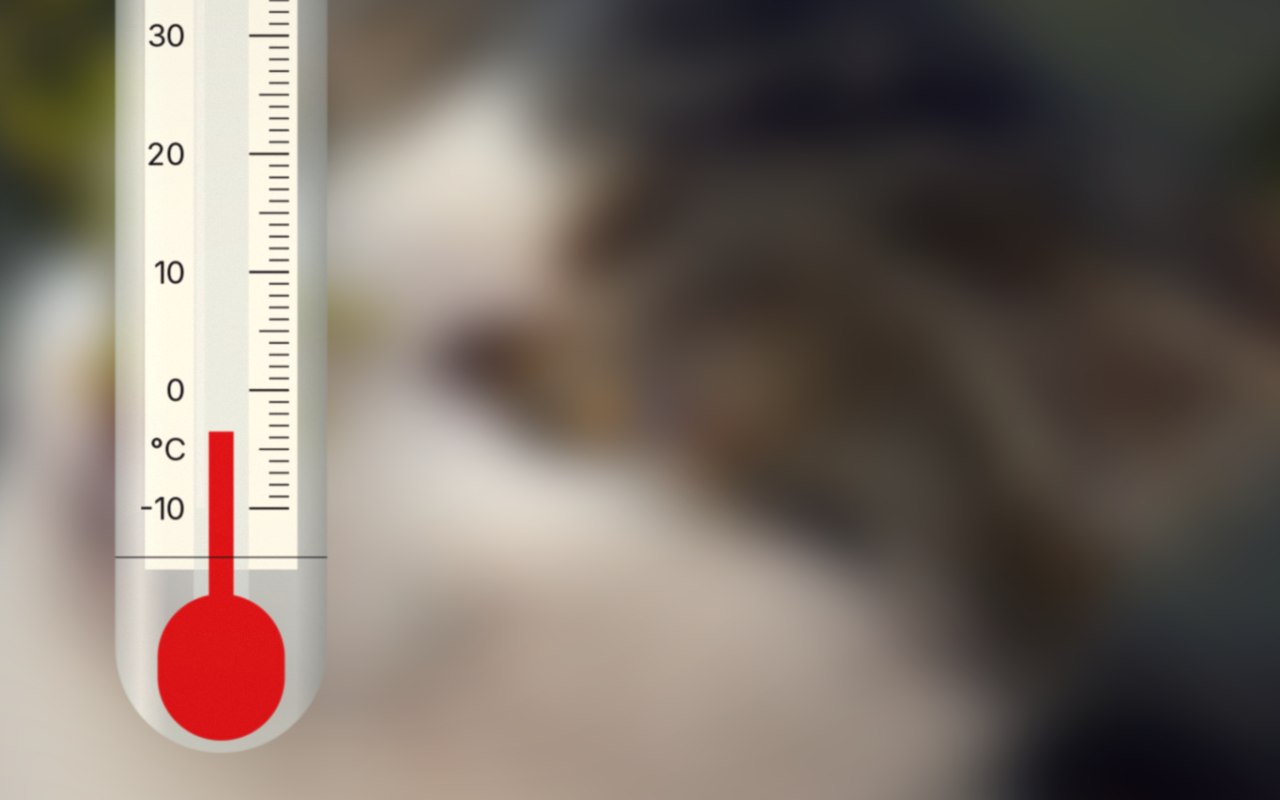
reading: {"value": -3.5, "unit": "°C"}
